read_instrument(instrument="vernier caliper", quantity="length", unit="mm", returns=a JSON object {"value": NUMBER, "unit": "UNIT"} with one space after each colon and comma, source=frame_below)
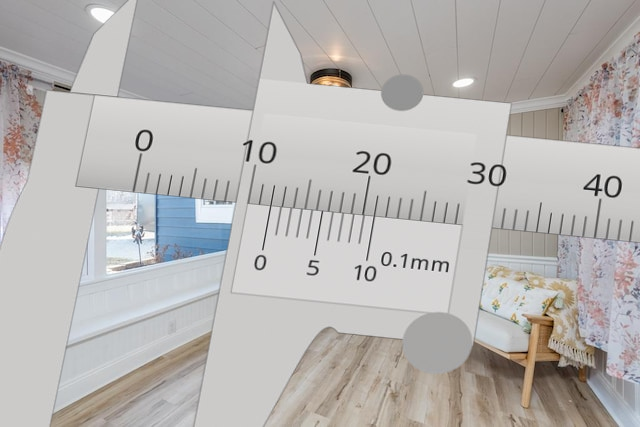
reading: {"value": 12.0, "unit": "mm"}
